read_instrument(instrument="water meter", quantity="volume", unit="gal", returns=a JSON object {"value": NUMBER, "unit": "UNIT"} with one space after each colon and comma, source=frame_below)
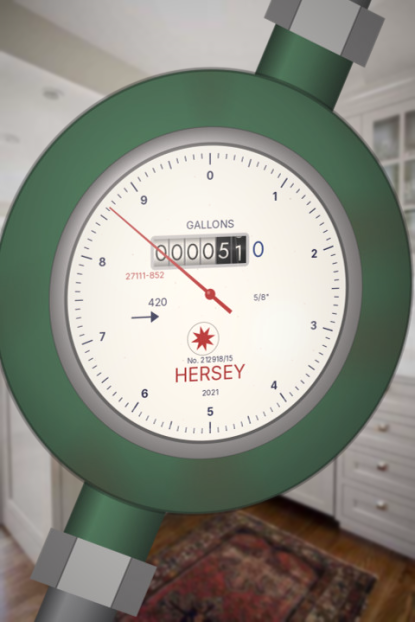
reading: {"value": 508.6, "unit": "gal"}
